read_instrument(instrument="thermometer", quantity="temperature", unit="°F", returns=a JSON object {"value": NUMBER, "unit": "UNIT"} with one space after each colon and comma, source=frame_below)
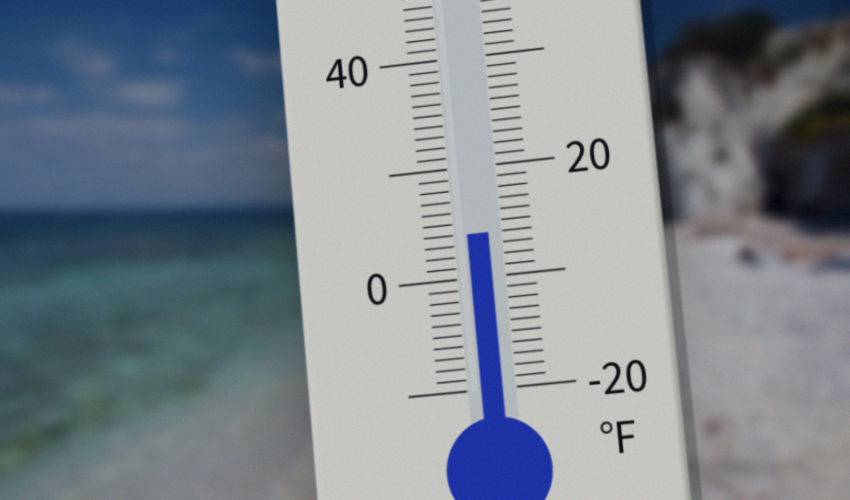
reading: {"value": 8, "unit": "°F"}
